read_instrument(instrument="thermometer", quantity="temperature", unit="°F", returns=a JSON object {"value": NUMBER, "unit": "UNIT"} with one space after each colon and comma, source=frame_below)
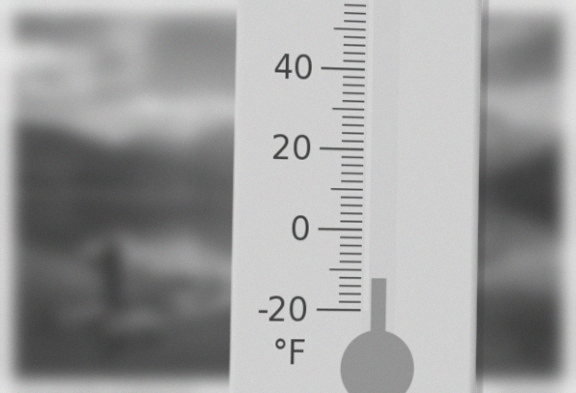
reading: {"value": -12, "unit": "°F"}
